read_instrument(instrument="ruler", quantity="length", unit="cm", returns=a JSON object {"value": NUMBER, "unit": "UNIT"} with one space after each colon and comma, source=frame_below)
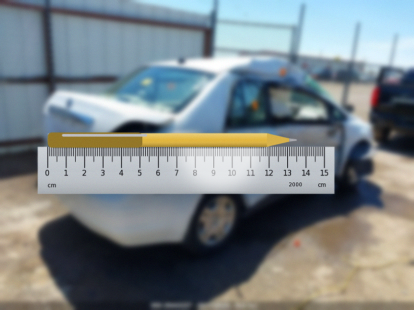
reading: {"value": 13.5, "unit": "cm"}
